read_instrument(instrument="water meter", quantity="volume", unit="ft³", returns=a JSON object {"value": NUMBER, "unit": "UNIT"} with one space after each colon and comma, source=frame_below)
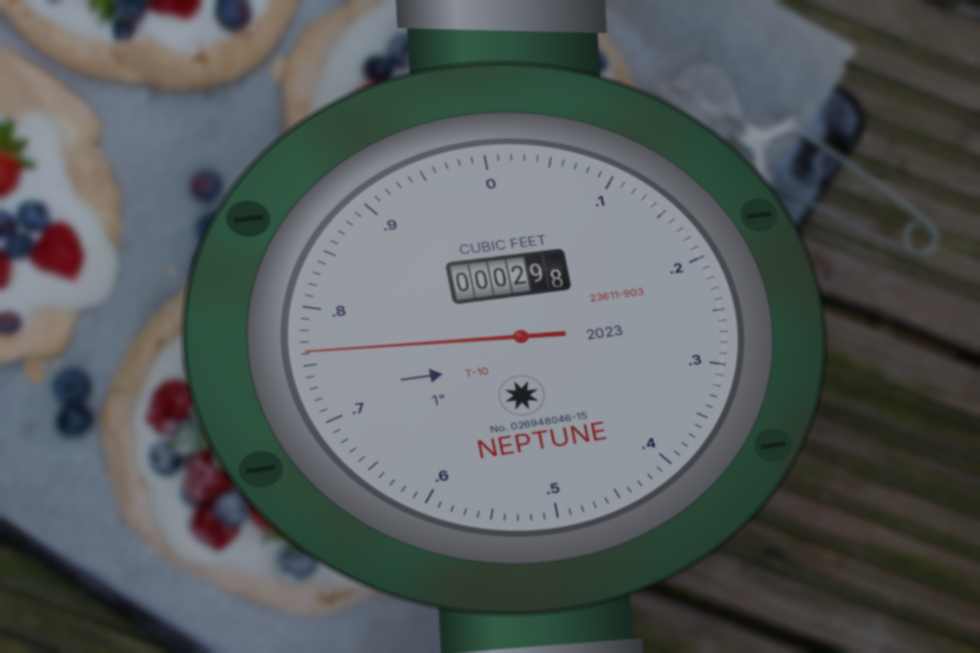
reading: {"value": 297.76, "unit": "ft³"}
